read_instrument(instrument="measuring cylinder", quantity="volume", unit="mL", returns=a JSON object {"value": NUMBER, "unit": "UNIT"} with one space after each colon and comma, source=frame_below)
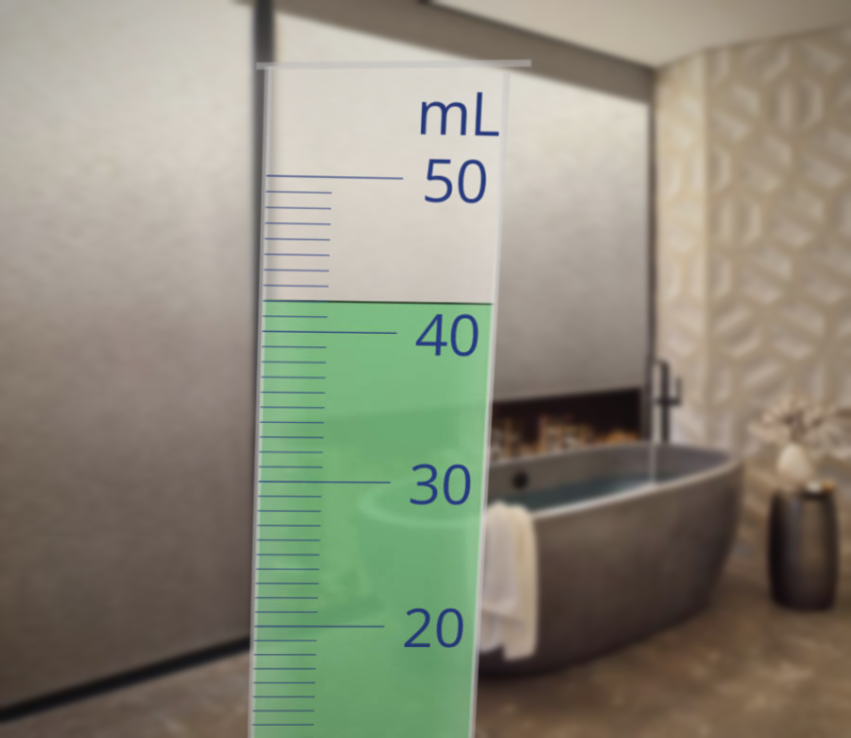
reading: {"value": 42, "unit": "mL"}
